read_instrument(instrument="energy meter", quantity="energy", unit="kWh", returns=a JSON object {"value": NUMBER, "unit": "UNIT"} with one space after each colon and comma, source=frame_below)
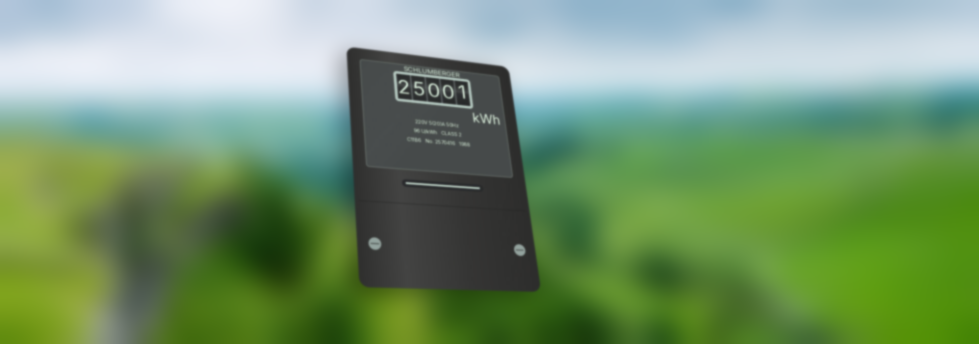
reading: {"value": 25001, "unit": "kWh"}
